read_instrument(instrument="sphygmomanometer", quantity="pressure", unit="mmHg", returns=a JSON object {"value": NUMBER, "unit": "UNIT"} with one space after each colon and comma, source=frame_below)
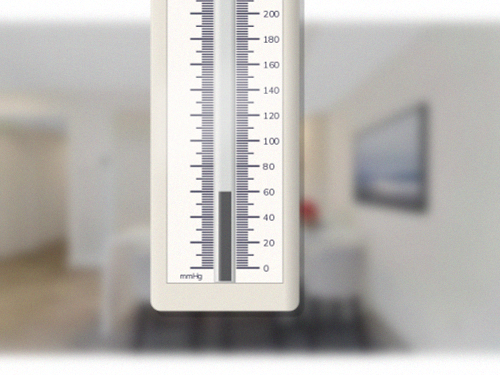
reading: {"value": 60, "unit": "mmHg"}
